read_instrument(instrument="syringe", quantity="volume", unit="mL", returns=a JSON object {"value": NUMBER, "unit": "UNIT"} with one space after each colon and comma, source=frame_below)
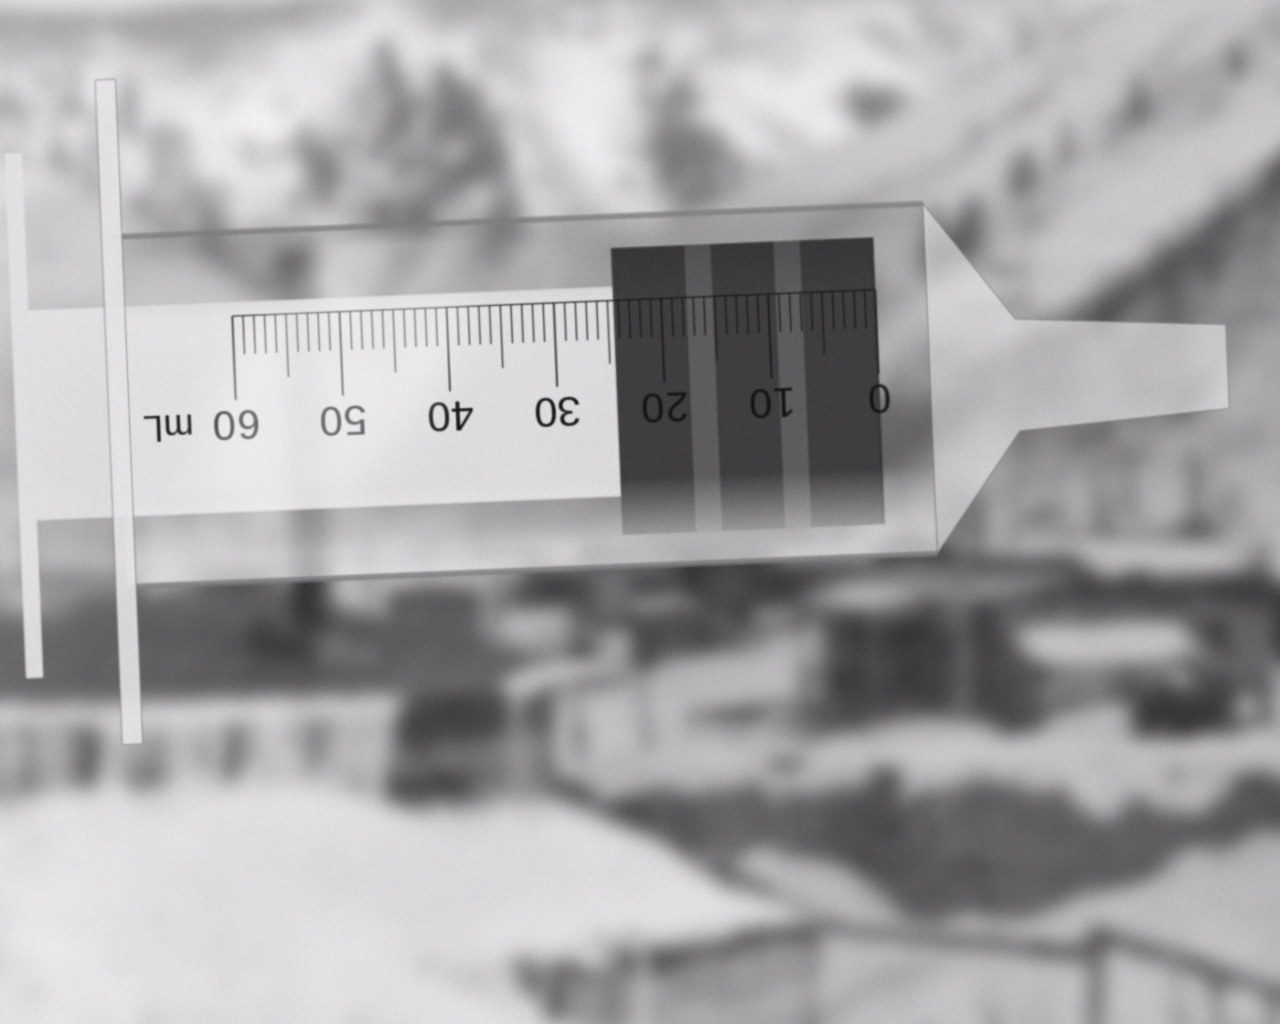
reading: {"value": 0, "unit": "mL"}
